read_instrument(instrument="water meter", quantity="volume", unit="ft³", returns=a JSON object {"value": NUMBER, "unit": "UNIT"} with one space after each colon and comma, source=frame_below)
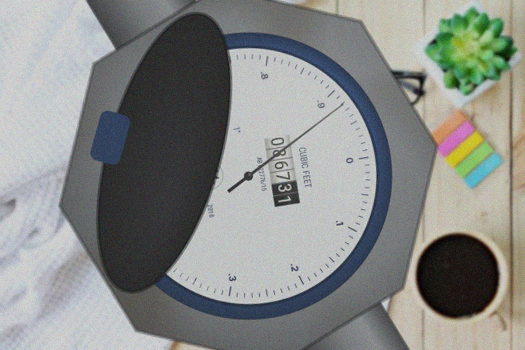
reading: {"value": 86730.92, "unit": "ft³"}
